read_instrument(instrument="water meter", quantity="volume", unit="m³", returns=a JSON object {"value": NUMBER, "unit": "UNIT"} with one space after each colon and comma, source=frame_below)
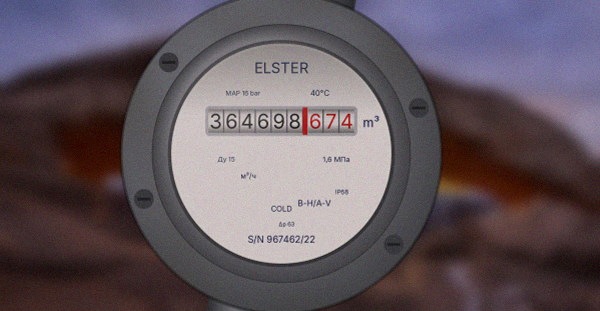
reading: {"value": 364698.674, "unit": "m³"}
